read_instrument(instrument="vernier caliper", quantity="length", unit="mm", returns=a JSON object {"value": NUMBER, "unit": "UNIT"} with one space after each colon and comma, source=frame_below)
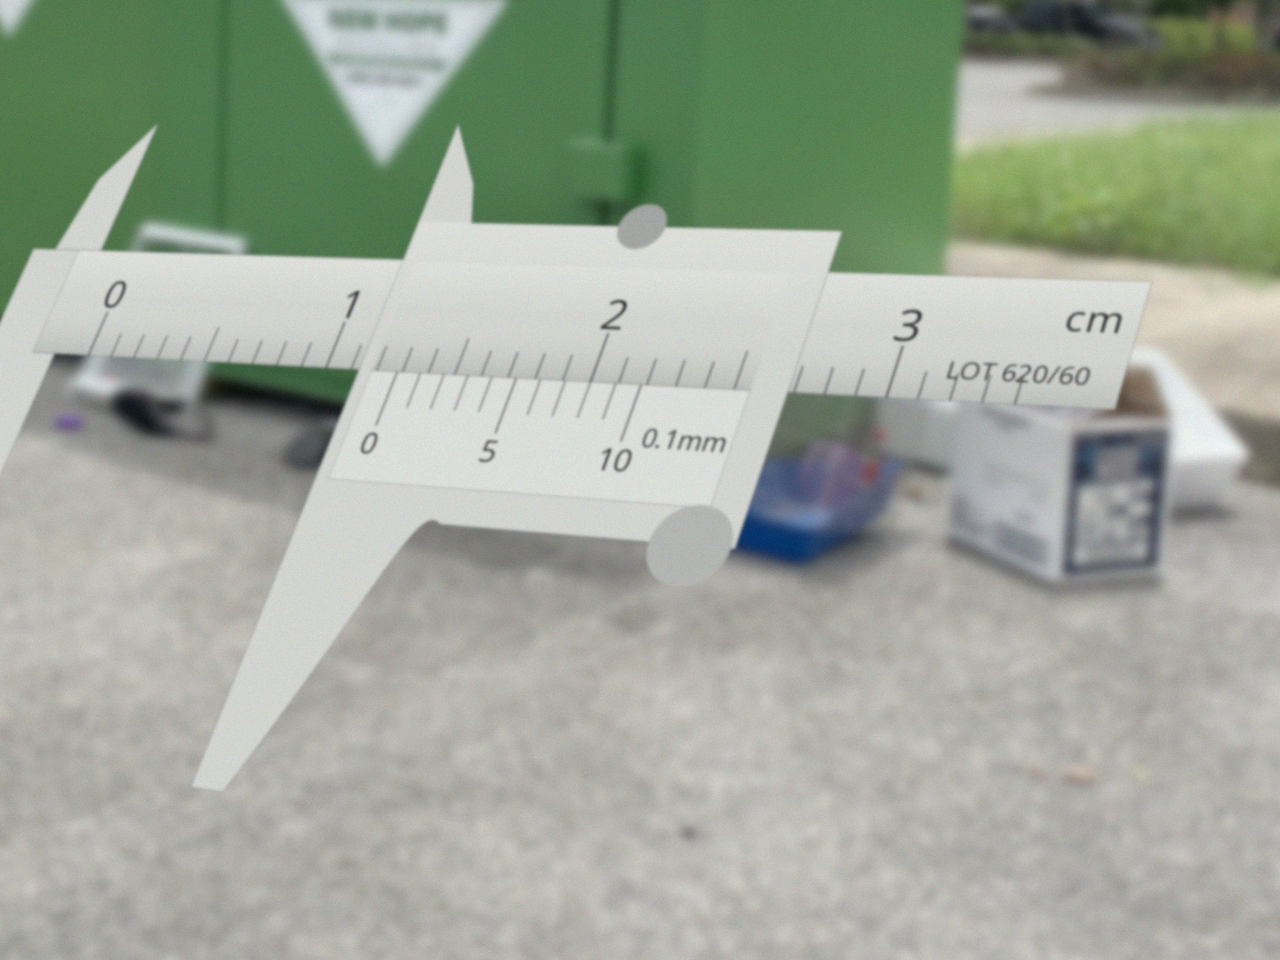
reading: {"value": 12.8, "unit": "mm"}
